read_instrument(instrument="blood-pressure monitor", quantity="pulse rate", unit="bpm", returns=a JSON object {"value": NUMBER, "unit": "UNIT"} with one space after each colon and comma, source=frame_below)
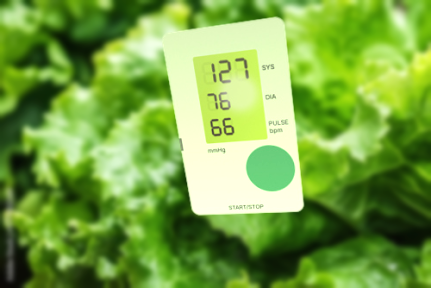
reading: {"value": 66, "unit": "bpm"}
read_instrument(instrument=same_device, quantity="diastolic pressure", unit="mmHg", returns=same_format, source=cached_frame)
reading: {"value": 76, "unit": "mmHg"}
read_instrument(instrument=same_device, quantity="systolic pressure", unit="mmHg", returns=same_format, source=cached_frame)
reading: {"value": 127, "unit": "mmHg"}
